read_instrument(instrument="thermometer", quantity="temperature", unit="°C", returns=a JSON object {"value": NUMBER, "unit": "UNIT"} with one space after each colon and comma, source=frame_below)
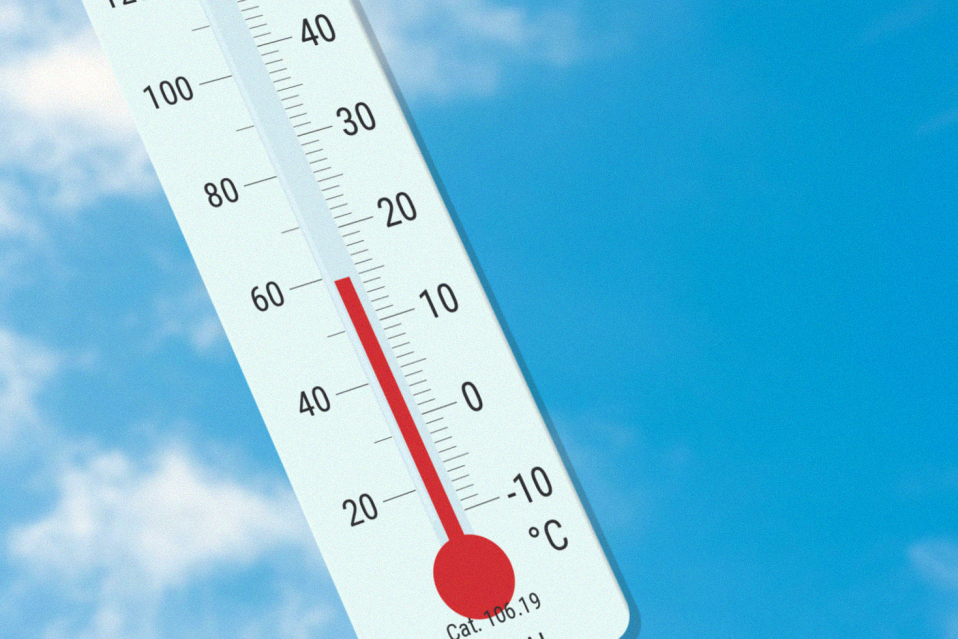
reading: {"value": 15, "unit": "°C"}
